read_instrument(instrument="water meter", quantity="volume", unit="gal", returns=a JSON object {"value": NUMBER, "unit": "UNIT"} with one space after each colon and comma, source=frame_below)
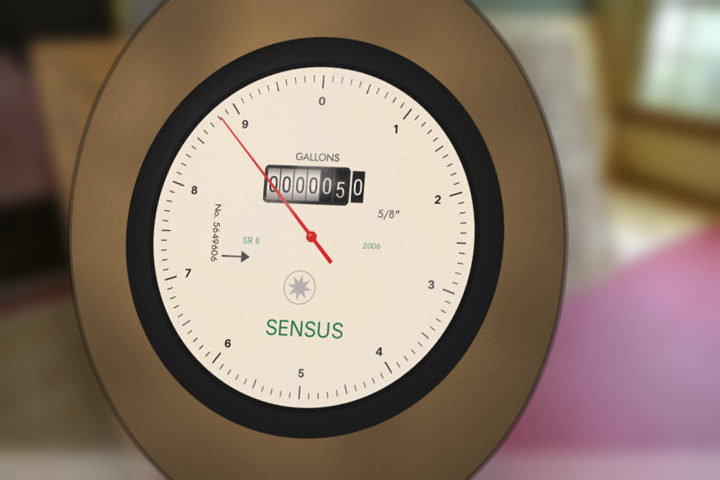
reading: {"value": 48.8, "unit": "gal"}
